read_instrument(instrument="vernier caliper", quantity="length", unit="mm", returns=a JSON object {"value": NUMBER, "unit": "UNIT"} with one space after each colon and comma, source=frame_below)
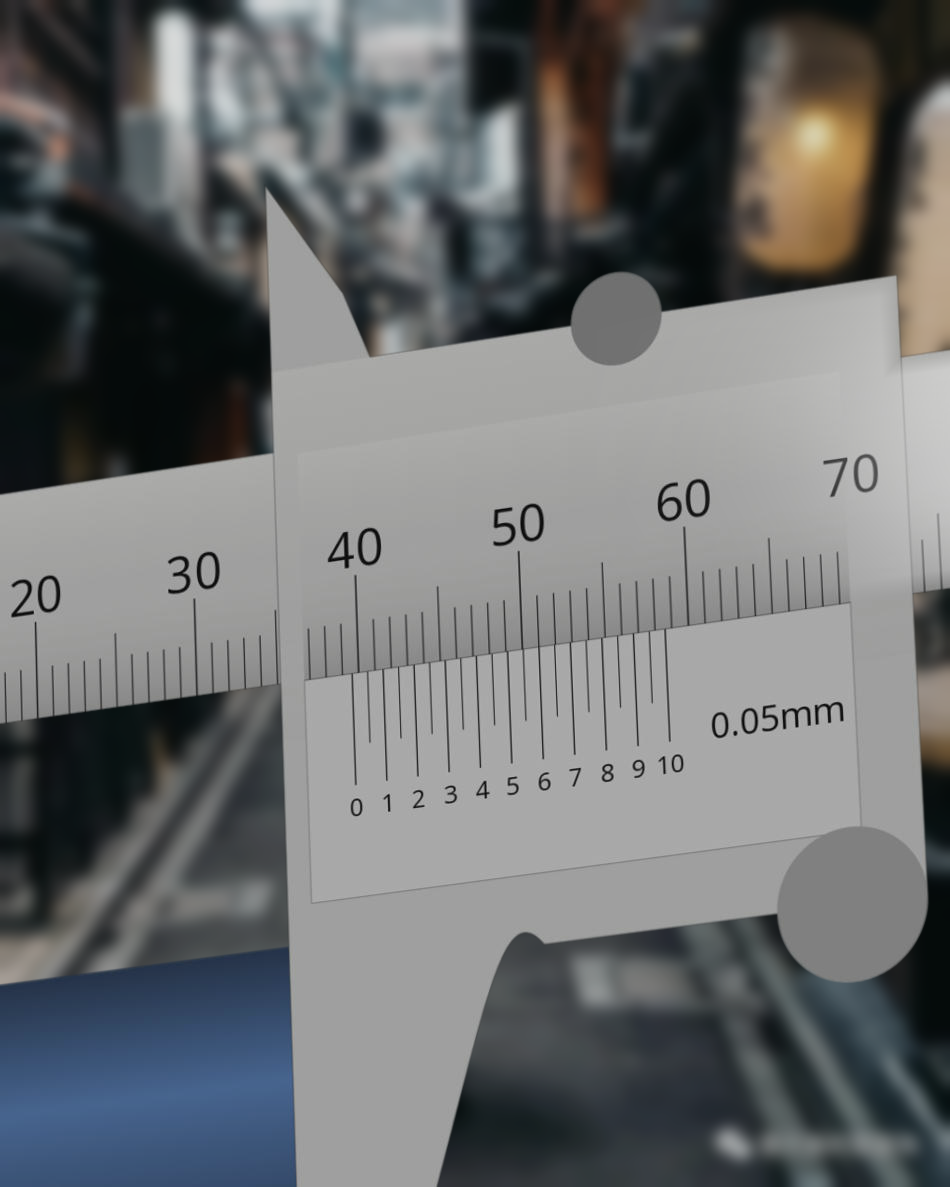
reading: {"value": 39.6, "unit": "mm"}
